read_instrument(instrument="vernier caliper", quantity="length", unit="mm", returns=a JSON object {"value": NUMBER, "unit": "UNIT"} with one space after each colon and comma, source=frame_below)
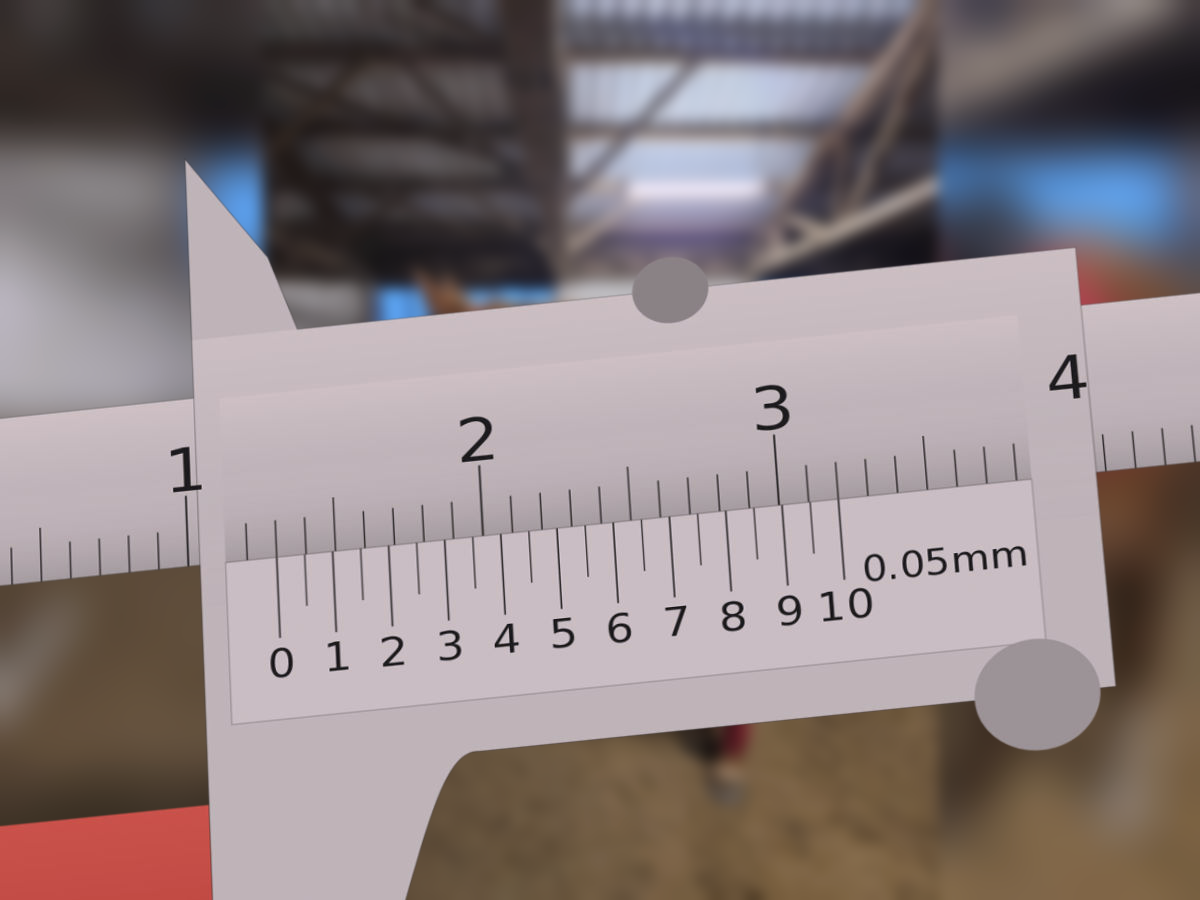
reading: {"value": 13.00, "unit": "mm"}
